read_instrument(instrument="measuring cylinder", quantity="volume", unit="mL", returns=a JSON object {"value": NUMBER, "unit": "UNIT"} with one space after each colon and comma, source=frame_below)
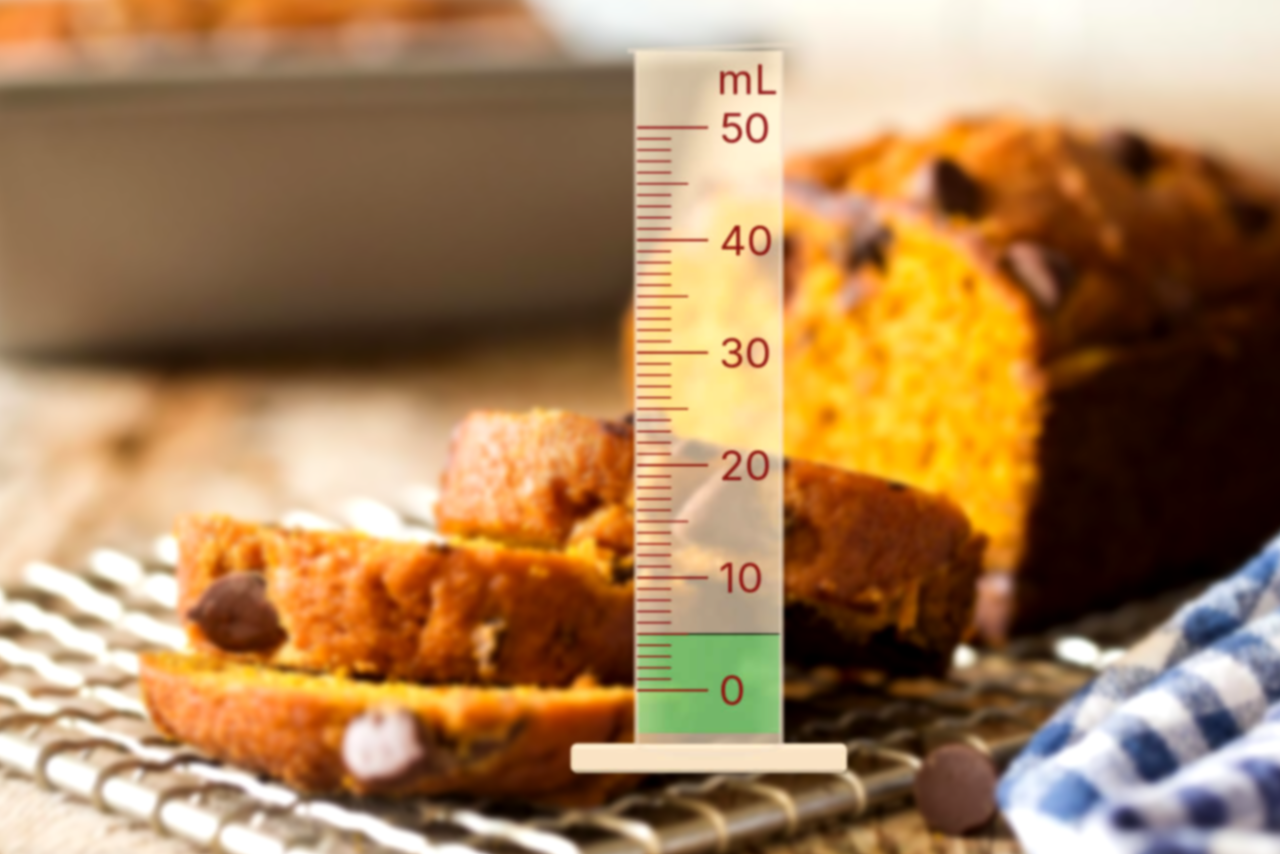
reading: {"value": 5, "unit": "mL"}
